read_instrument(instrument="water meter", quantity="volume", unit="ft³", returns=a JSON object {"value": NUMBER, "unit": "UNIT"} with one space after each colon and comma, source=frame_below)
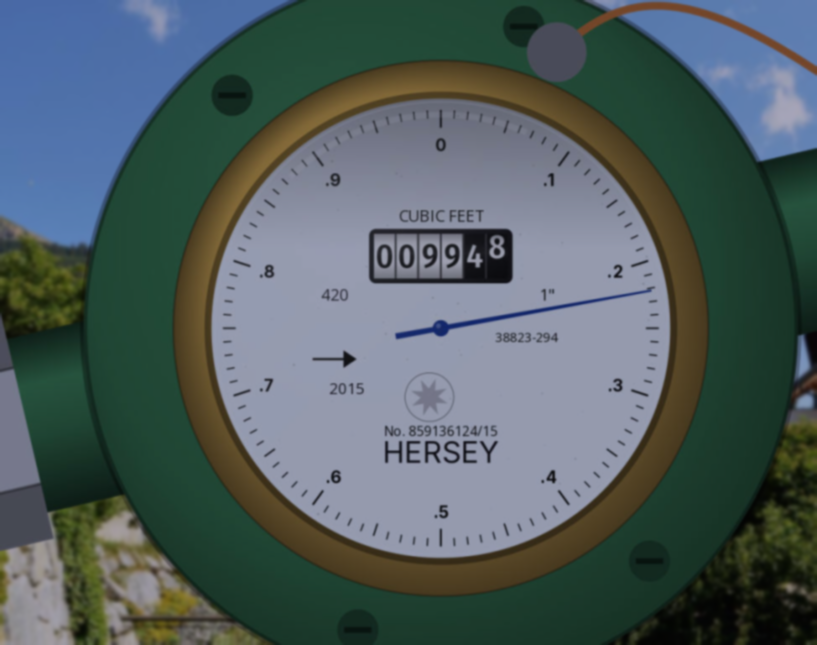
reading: {"value": 9948.22, "unit": "ft³"}
